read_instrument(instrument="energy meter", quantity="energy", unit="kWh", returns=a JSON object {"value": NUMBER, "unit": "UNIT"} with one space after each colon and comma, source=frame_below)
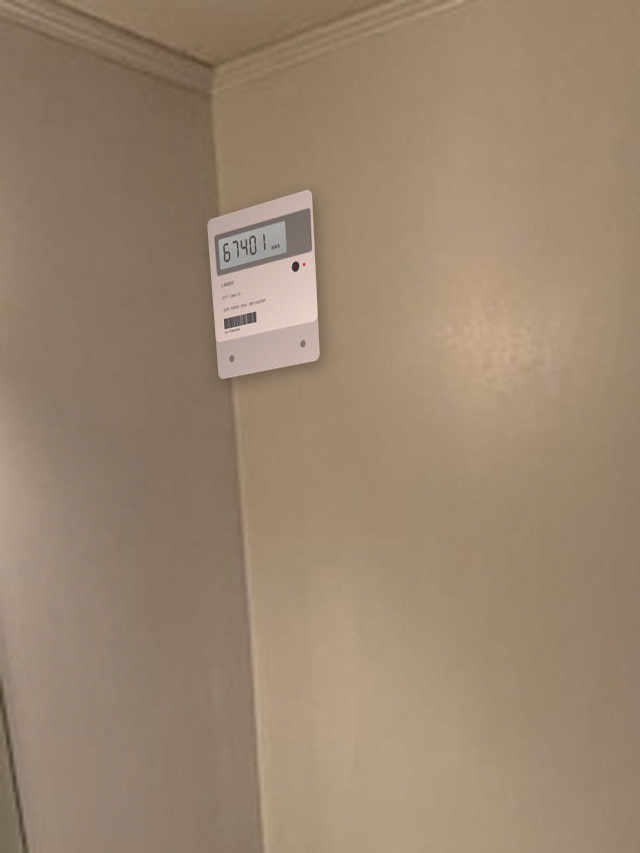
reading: {"value": 67401, "unit": "kWh"}
